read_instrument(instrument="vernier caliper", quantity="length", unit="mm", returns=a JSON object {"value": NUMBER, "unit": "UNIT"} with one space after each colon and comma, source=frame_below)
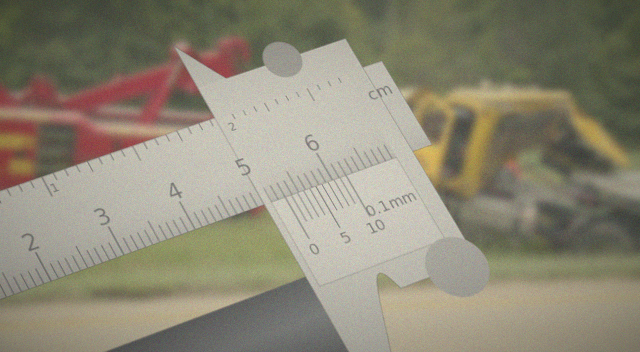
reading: {"value": 53.0, "unit": "mm"}
